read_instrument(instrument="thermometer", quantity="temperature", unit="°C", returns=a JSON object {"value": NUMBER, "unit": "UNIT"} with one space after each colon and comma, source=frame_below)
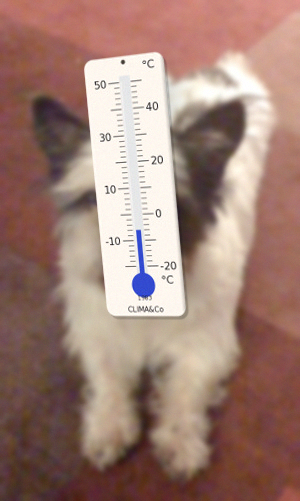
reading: {"value": -6, "unit": "°C"}
